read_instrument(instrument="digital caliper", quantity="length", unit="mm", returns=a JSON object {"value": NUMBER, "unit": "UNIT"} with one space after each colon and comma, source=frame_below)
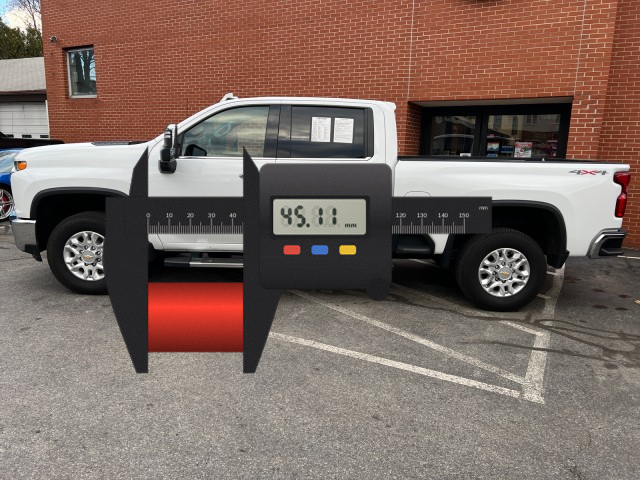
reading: {"value": 45.11, "unit": "mm"}
